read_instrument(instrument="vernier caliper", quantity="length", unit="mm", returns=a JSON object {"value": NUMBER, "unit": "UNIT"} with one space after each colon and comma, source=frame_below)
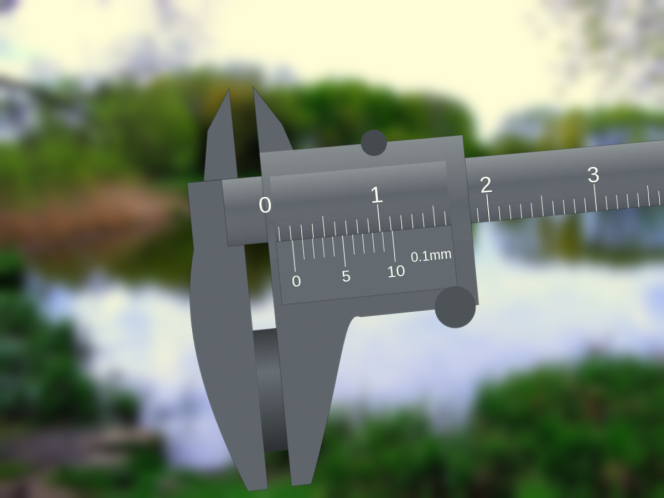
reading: {"value": 2.1, "unit": "mm"}
